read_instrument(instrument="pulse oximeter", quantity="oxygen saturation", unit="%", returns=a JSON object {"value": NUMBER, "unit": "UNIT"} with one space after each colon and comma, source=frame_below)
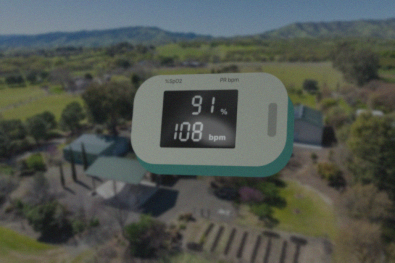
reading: {"value": 91, "unit": "%"}
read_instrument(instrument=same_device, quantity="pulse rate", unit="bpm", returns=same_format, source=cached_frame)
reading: {"value": 108, "unit": "bpm"}
